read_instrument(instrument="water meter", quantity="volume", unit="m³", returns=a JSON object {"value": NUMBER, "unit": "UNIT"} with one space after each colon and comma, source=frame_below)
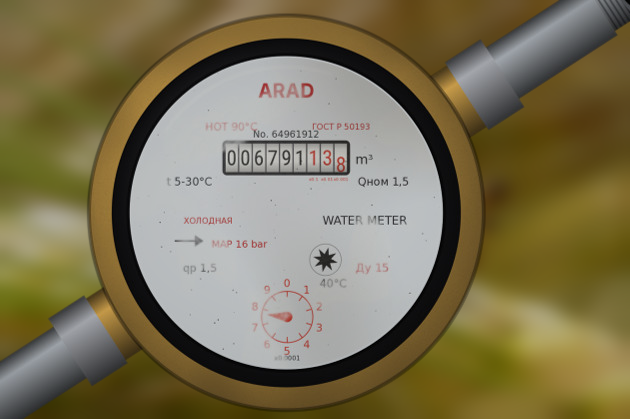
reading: {"value": 6791.1377, "unit": "m³"}
